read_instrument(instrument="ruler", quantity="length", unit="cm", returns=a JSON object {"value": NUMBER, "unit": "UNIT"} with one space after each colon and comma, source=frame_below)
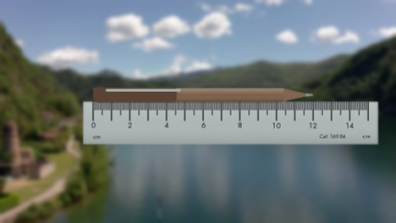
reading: {"value": 12, "unit": "cm"}
